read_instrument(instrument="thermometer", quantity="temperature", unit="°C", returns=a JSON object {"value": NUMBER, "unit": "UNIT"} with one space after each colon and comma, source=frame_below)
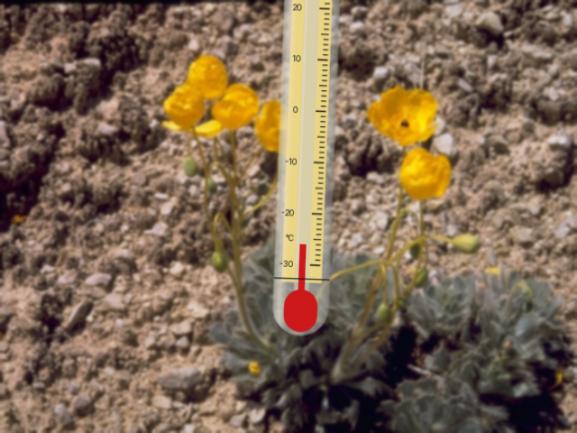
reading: {"value": -26, "unit": "°C"}
